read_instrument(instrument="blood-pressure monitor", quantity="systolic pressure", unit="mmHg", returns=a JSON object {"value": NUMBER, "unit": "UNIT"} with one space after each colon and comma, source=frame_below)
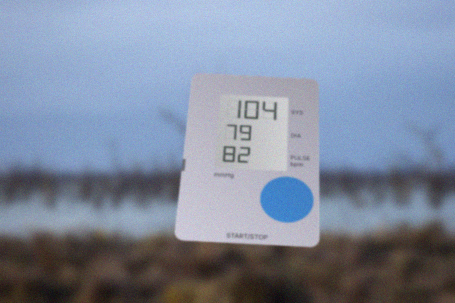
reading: {"value": 104, "unit": "mmHg"}
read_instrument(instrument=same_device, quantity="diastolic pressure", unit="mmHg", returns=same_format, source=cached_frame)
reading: {"value": 79, "unit": "mmHg"}
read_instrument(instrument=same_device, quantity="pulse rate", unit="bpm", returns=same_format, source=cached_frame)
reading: {"value": 82, "unit": "bpm"}
